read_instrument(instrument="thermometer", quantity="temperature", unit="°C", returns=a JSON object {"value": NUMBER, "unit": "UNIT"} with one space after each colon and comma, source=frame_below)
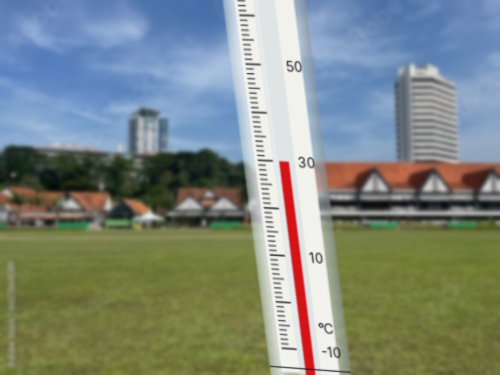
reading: {"value": 30, "unit": "°C"}
